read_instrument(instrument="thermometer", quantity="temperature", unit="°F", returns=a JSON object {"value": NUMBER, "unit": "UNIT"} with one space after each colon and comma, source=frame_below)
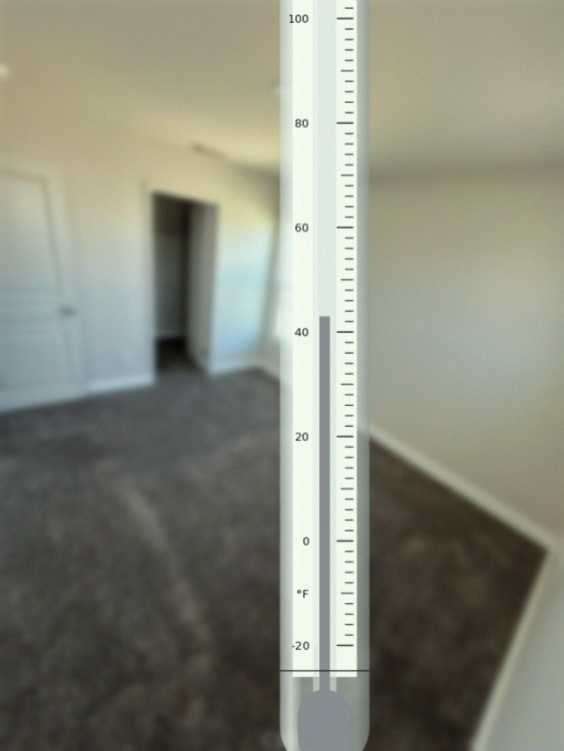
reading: {"value": 43, "unit": "°F"}
